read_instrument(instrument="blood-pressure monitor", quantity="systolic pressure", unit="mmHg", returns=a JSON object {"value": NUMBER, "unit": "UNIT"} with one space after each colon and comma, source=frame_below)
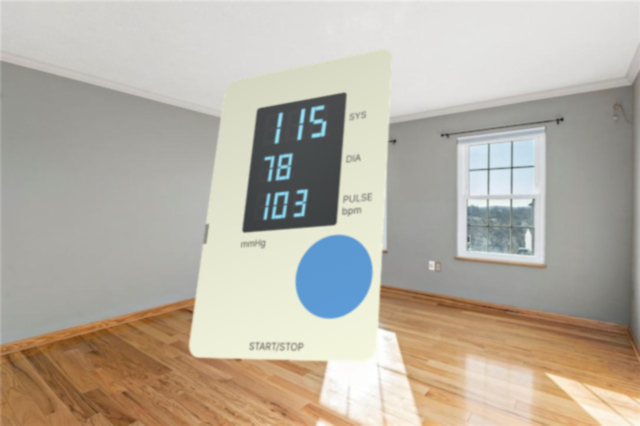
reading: {"value": 115, "unit": "mmHg"}
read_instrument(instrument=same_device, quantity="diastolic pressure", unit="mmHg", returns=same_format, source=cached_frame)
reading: {"value": 78, "unit": "mmHg"}
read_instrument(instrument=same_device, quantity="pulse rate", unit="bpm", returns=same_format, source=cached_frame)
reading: {"value": 103, "unit": "bpm"}
